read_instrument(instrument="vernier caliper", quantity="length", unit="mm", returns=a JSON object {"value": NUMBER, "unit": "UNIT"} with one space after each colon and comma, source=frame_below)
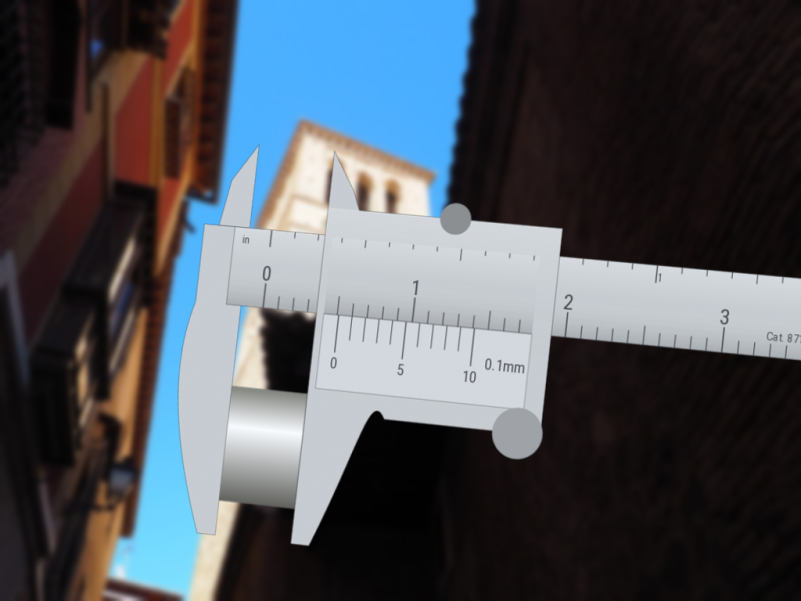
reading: {"value": 5.1, "unit": "mm"}
